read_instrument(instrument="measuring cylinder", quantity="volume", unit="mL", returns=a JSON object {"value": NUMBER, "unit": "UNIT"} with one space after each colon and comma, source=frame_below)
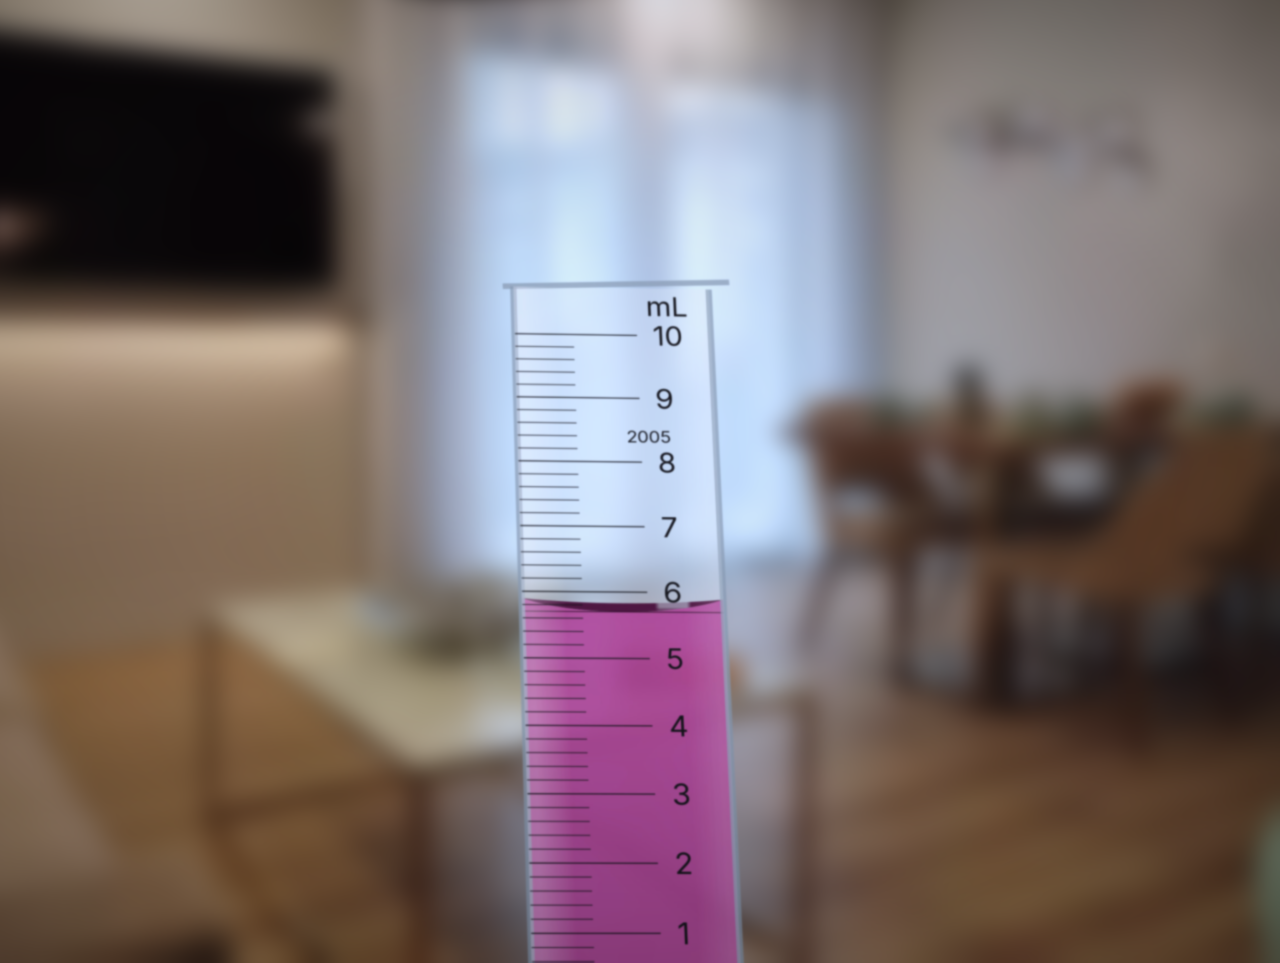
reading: {"value": 5.7, "unit": "mL"}
